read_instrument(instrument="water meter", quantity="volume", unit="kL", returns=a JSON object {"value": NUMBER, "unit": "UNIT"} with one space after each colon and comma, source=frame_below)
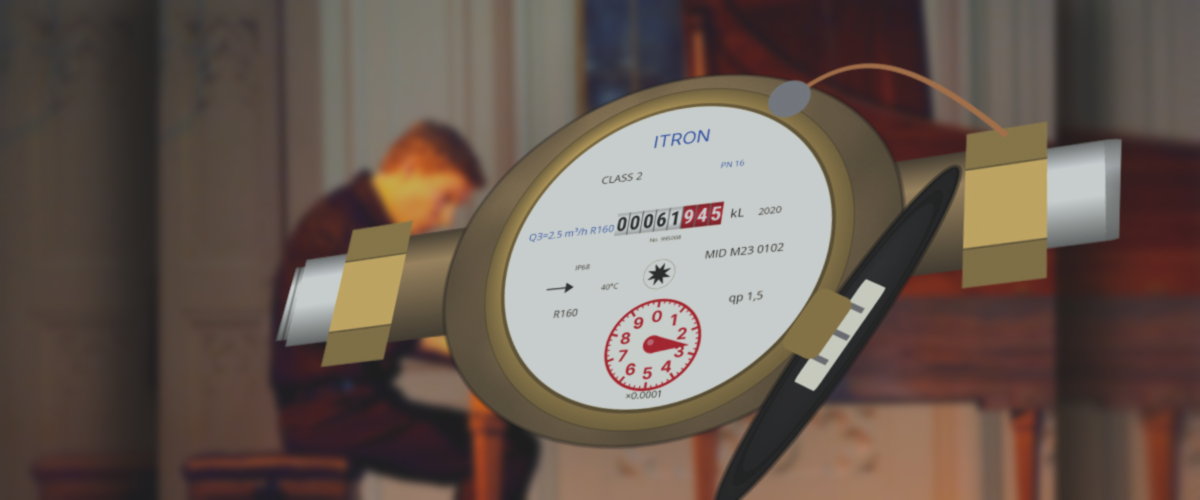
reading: {"value": 61.9452, "unit": "kL"}
